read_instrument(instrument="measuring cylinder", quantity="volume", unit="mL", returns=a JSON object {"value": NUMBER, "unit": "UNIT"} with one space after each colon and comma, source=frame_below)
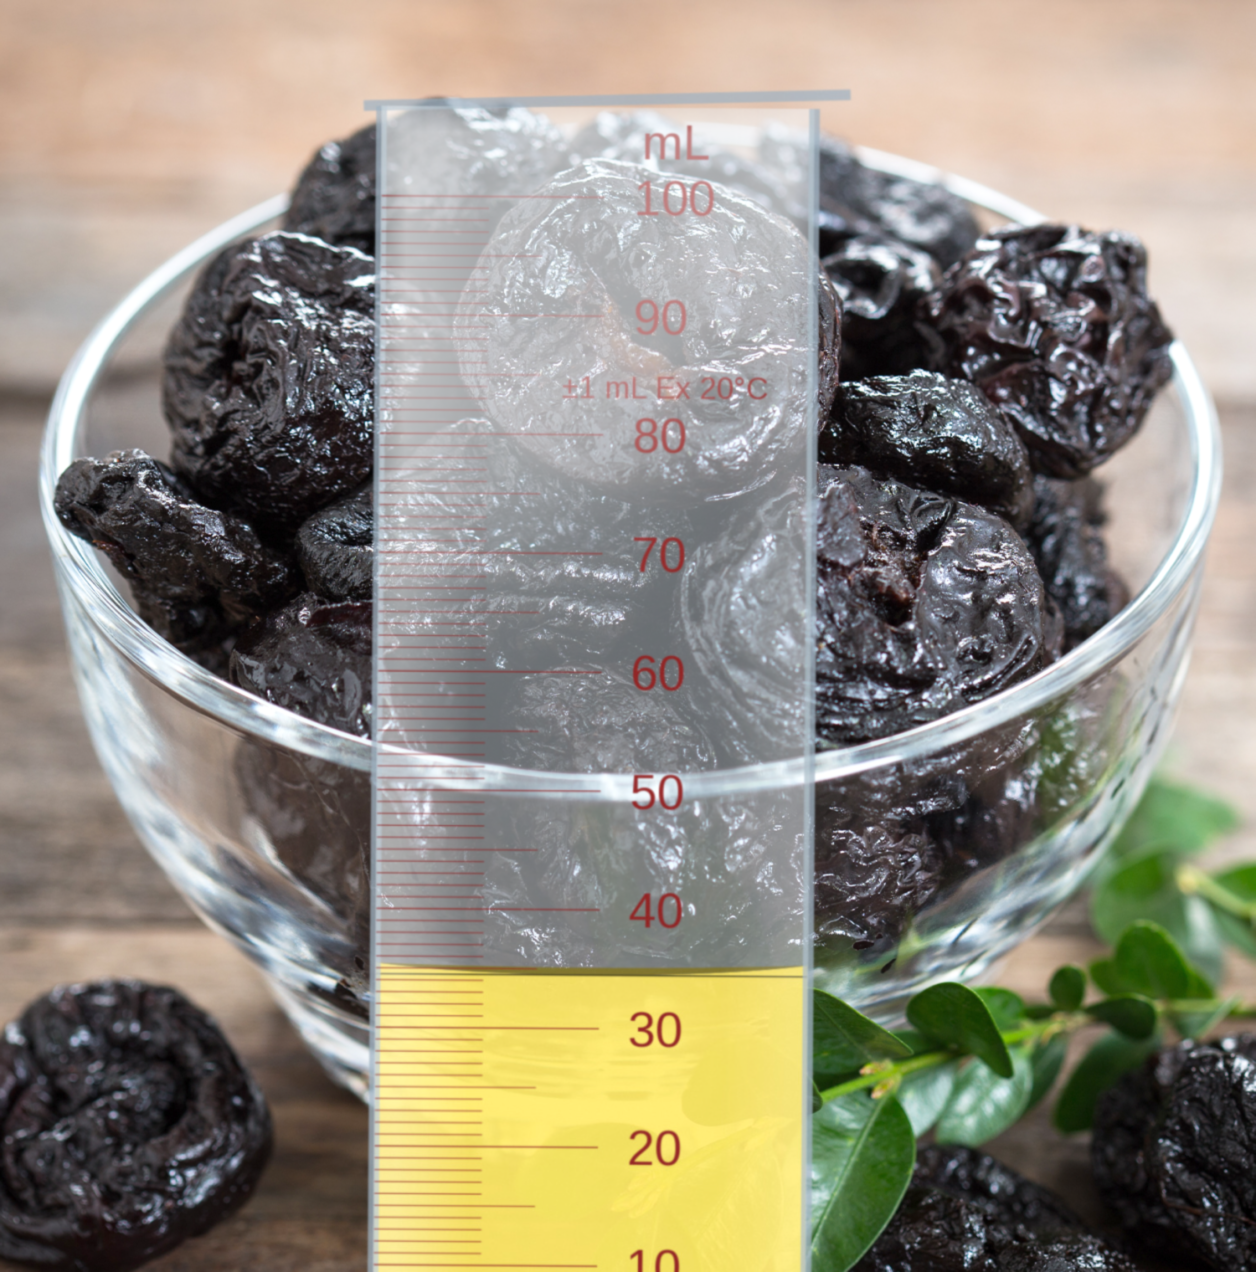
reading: {"value": 34.5, "unit": "mL"}
